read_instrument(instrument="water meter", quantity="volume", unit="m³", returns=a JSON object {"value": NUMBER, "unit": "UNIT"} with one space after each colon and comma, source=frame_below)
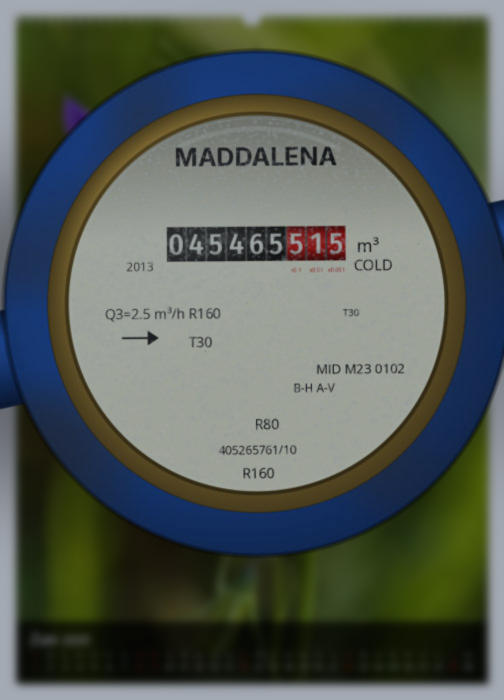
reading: {"value": 45465.515, "unit": "m³"}
